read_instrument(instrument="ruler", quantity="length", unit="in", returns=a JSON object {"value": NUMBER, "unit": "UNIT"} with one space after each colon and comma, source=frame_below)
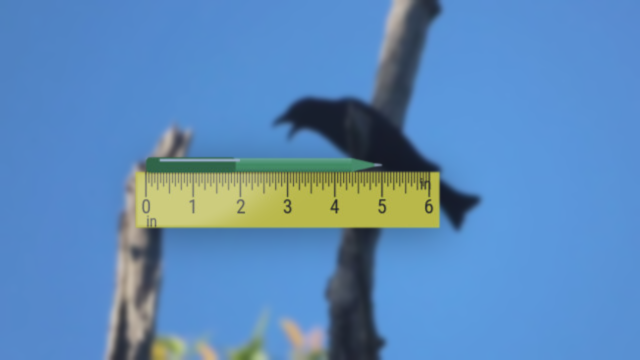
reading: {"value": 5, "unit": "in"}
